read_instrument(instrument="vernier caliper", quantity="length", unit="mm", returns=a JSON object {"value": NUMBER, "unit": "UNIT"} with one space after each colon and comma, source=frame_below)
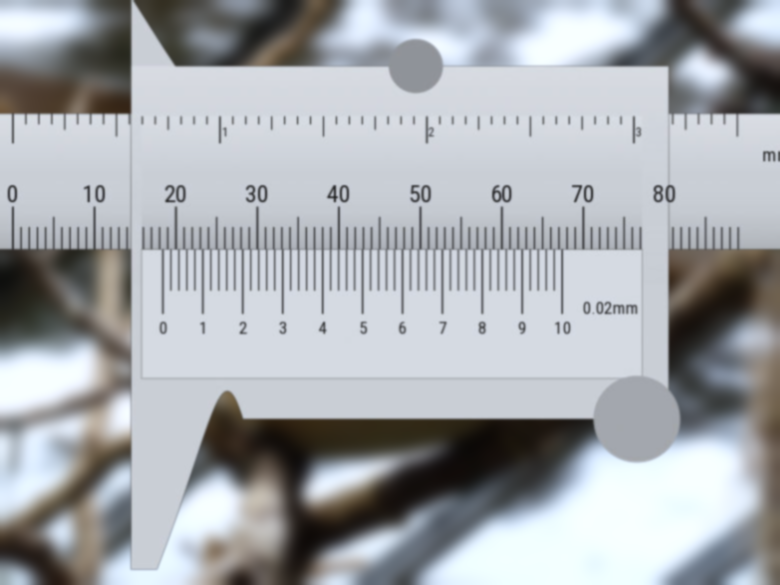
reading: {"value": 18.4, "unit": "mm"}
